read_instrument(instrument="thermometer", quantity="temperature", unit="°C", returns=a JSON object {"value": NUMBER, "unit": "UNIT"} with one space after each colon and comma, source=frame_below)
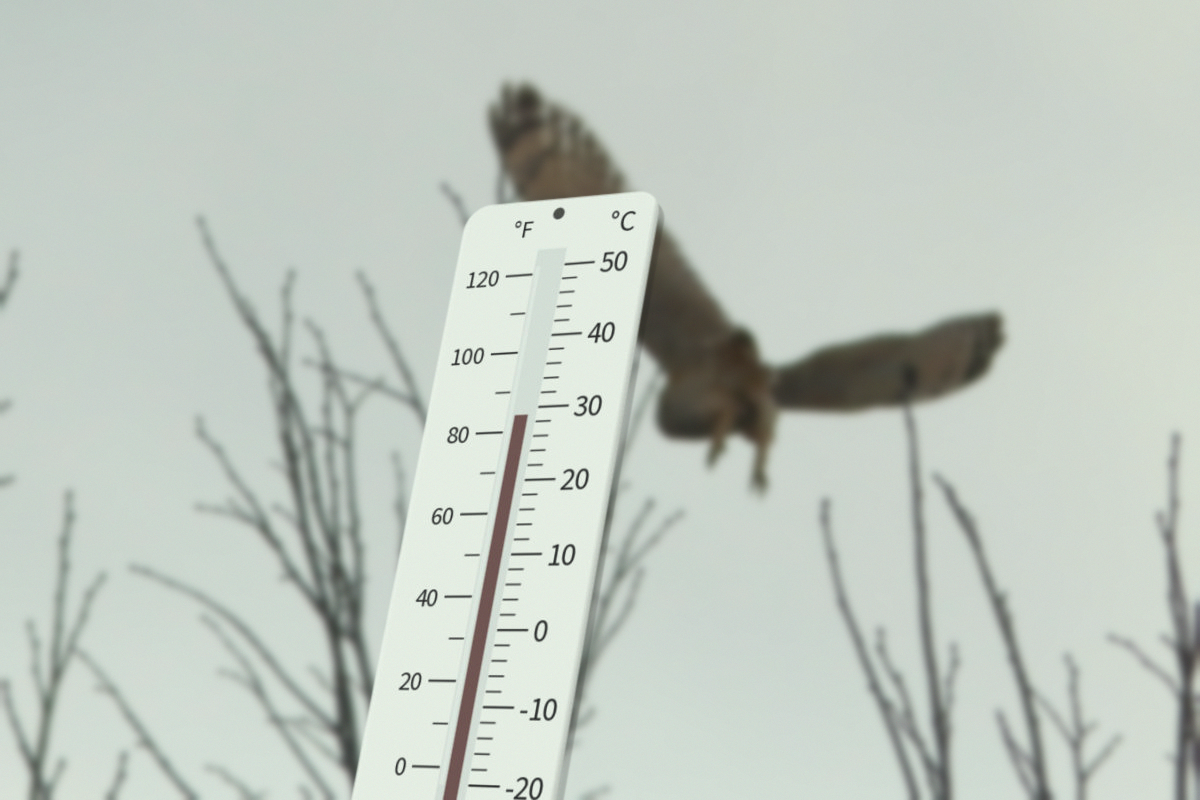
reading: {"value": 29, "unit": "°C"}
